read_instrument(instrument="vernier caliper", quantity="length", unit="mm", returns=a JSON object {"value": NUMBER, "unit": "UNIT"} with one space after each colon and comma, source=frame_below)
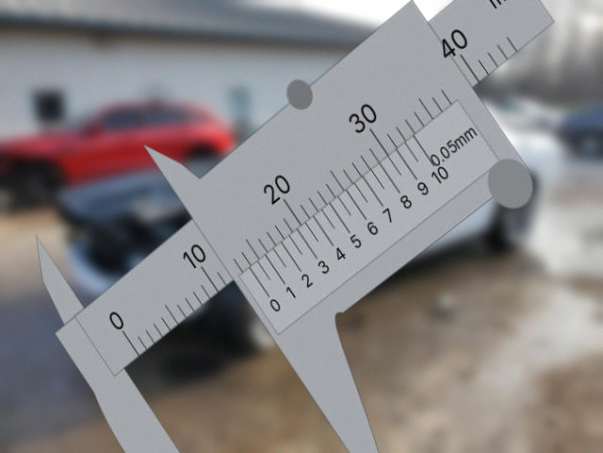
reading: {"value": 13.8, "unit": "mm"}
